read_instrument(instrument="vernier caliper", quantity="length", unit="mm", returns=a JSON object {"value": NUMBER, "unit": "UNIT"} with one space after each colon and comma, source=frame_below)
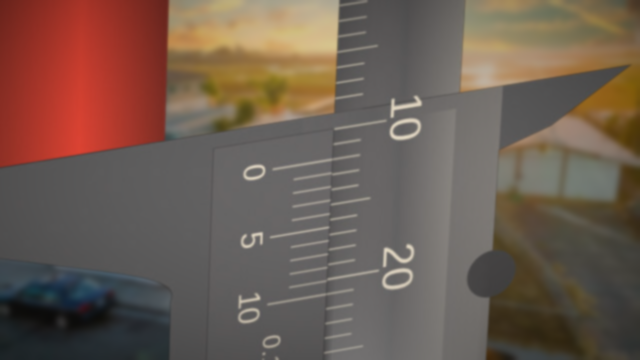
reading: {"value": 12.0, "unit": "mm"}
